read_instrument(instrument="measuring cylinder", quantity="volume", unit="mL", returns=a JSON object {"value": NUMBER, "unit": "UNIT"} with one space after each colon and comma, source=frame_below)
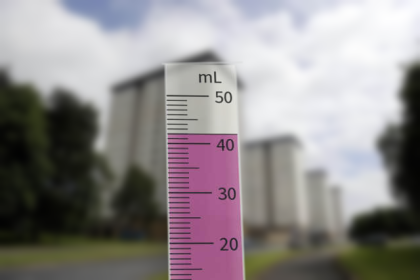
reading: {"value": 42, "unit": "mL"}
